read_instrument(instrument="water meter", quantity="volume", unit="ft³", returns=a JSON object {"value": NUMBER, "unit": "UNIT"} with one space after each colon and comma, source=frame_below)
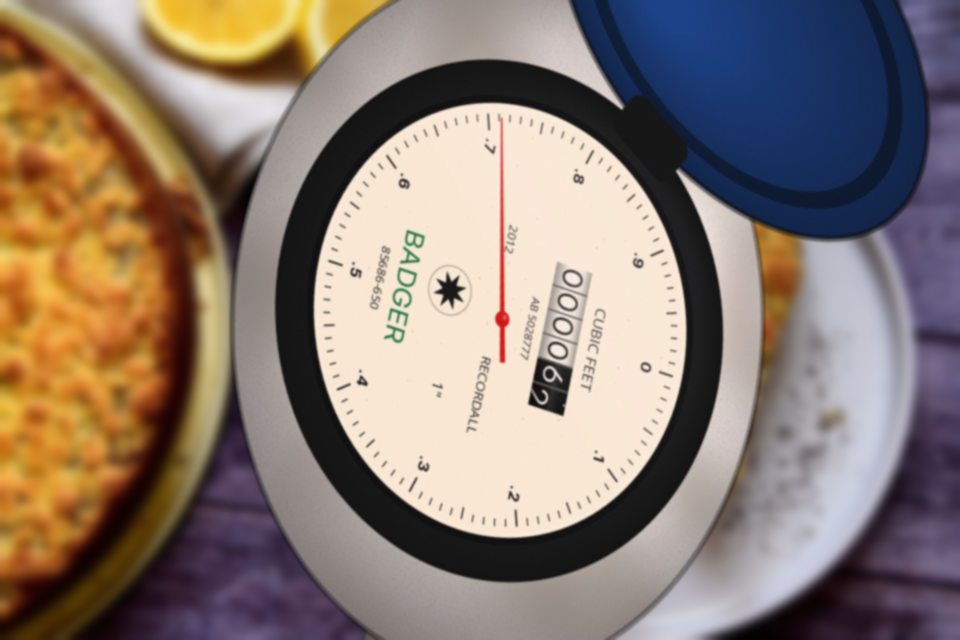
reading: {"value": 61.71, "unit": "ft³"}
